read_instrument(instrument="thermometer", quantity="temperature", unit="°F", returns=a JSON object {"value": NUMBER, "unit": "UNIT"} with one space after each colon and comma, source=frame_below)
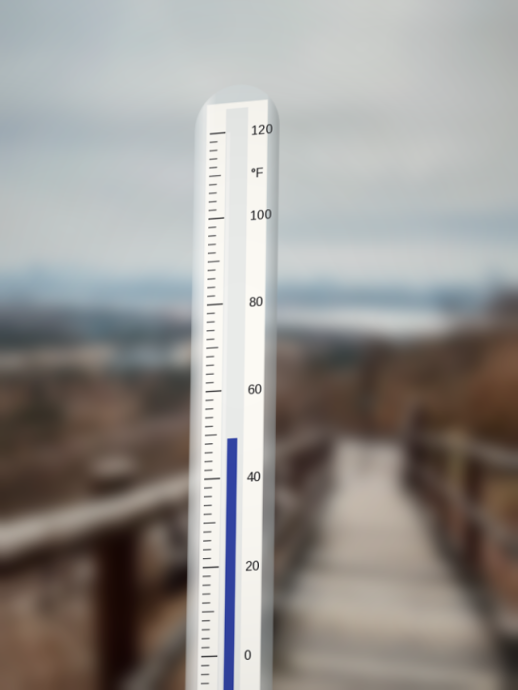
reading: {"value": 49, "unit": "°F"}
